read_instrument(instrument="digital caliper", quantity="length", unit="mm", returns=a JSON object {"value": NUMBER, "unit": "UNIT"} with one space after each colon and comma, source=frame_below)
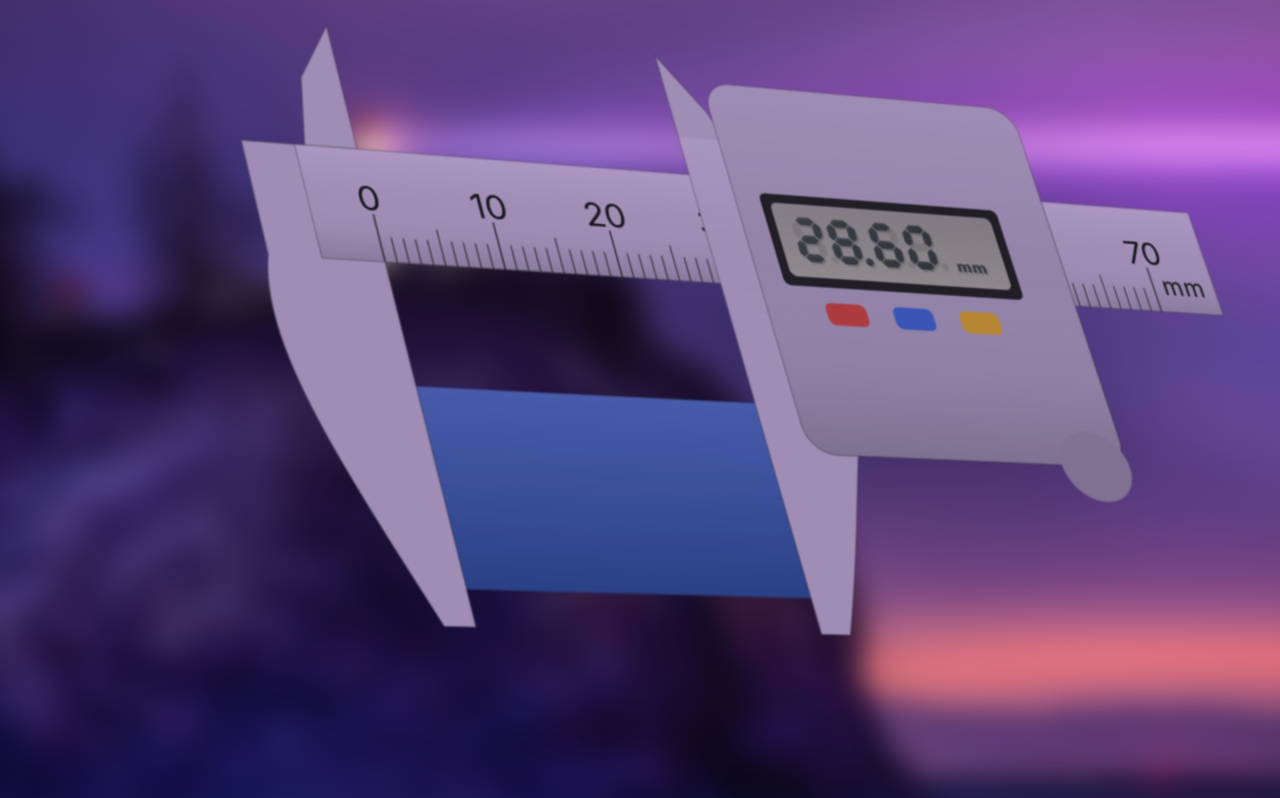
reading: {"value": 28.60, "unit": "mm"}
